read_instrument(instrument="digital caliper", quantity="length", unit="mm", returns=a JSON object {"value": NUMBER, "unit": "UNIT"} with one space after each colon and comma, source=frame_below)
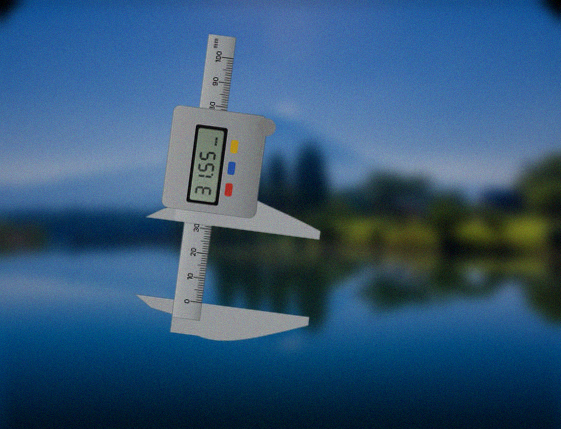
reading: {"value": 31.55, "unit": "mm"}
